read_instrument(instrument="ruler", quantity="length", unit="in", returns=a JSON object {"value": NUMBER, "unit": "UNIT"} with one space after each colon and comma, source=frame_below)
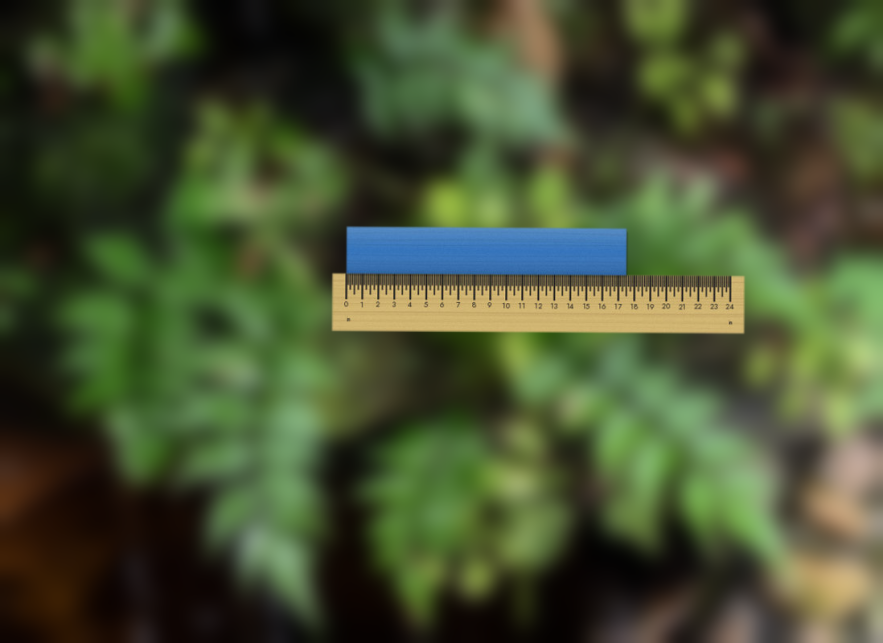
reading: {"value": 17.5, "unit": "in"}
